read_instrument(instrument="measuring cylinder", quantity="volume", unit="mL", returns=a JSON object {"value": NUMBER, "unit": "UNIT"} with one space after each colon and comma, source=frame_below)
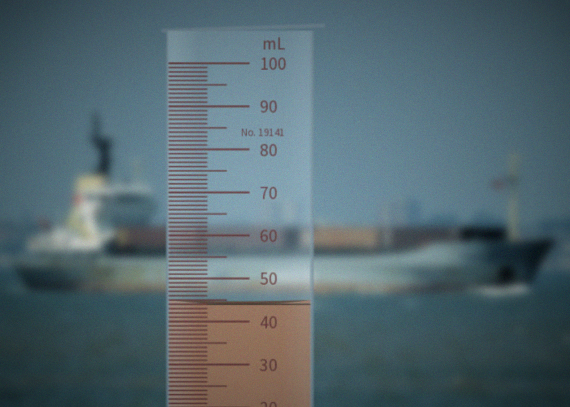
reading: {"value": 44, "unit": "mL"}
